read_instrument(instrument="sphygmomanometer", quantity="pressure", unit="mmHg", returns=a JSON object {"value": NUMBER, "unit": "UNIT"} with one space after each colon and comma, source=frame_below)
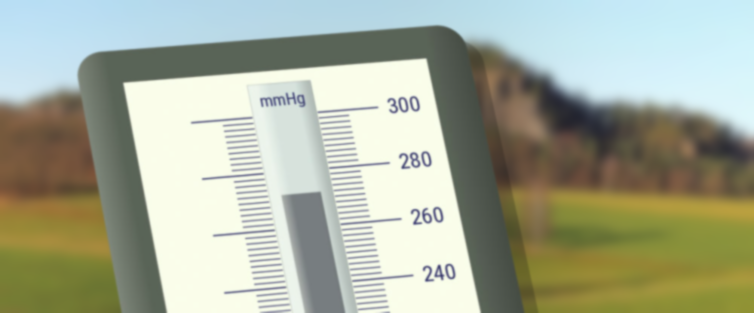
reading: {"value": 272, "unit": "mmHg"}
